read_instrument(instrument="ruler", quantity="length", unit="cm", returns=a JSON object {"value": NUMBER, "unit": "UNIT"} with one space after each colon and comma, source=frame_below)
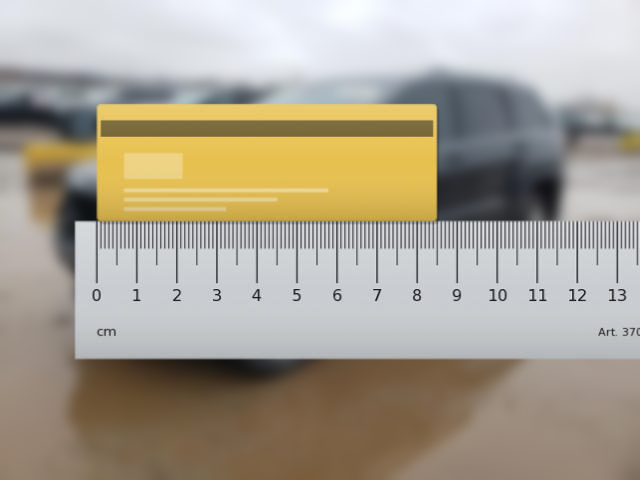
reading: {"value": 8.5, "unit": "cm"}
